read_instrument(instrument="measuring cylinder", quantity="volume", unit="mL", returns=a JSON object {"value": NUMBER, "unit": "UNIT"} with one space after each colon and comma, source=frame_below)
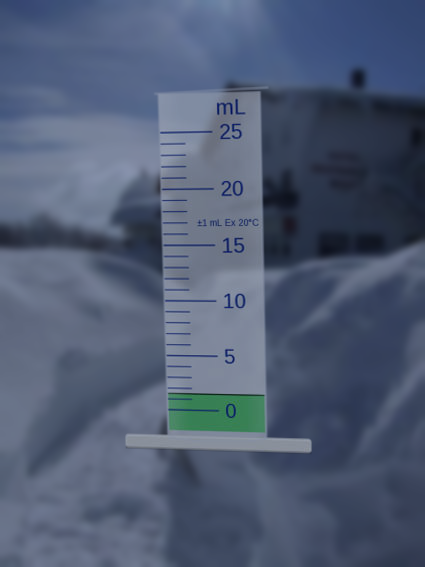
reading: {"value": 1.5, "unit": "mL"}
